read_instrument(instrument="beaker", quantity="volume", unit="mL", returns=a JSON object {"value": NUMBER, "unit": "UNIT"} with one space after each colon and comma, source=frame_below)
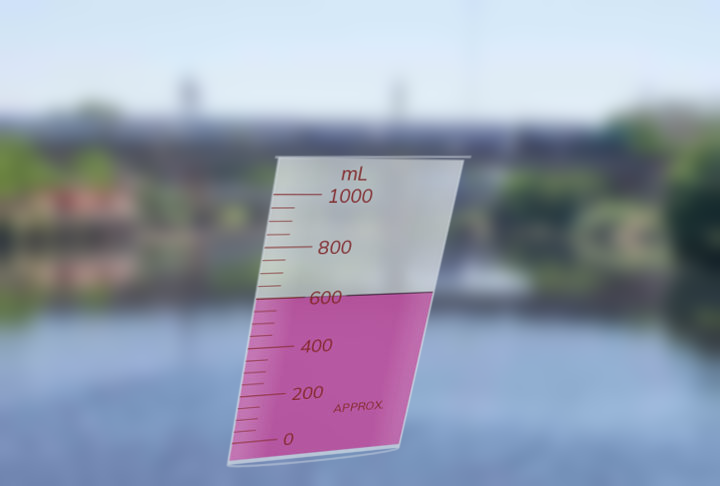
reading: {"value": 600, "unit": "mL"}
